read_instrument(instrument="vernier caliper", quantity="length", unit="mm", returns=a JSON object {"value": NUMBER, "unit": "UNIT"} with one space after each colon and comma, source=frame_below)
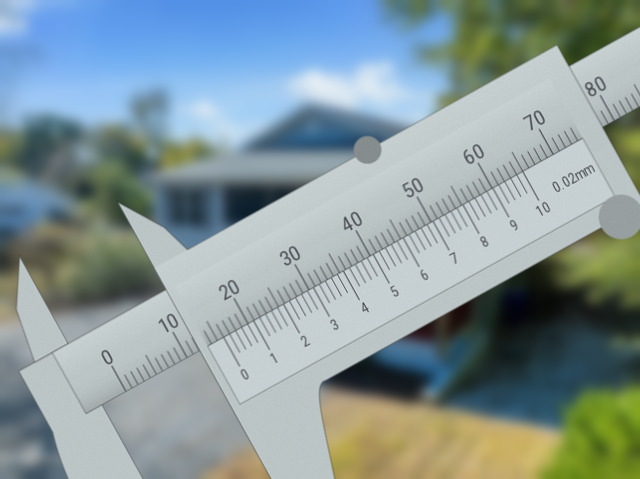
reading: {"value": 16.0, "unit": "mm"}
